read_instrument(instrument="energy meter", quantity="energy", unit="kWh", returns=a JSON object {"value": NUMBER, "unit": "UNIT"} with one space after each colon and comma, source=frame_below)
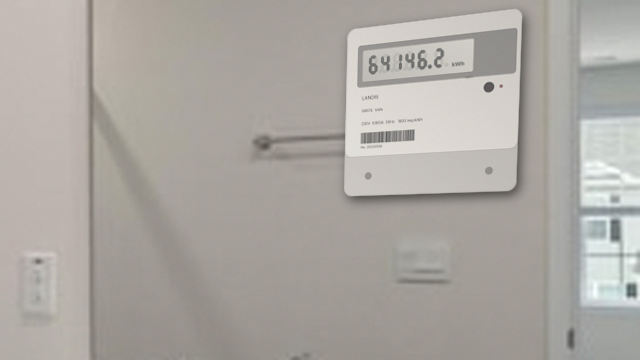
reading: {"value": 64146.2, "unit": "kWh"}
